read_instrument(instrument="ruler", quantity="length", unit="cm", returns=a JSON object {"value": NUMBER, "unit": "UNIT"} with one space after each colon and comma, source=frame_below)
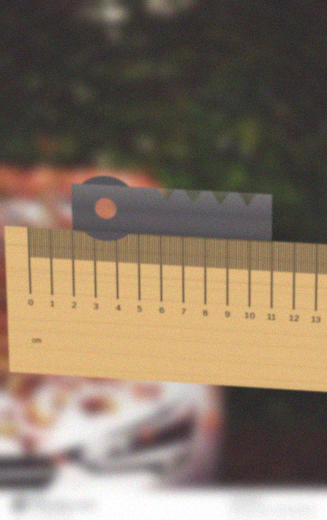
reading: {"value": 9, "unit": "cm"}
